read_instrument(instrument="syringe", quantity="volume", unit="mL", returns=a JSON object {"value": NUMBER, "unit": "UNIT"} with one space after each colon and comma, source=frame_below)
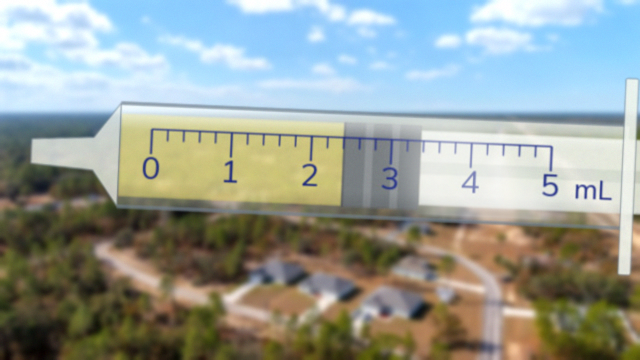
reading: {"value": 2.4, "unit": "mL"}
